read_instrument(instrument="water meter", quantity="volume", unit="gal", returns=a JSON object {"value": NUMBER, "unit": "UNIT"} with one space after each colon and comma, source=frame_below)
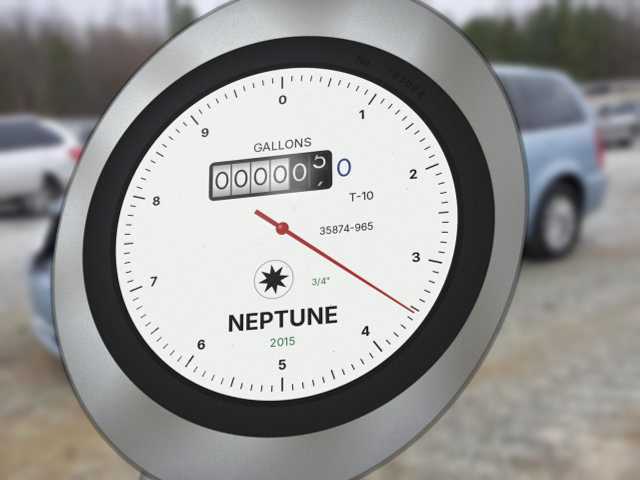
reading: {"value": 53.5, "unit": "gal"}
